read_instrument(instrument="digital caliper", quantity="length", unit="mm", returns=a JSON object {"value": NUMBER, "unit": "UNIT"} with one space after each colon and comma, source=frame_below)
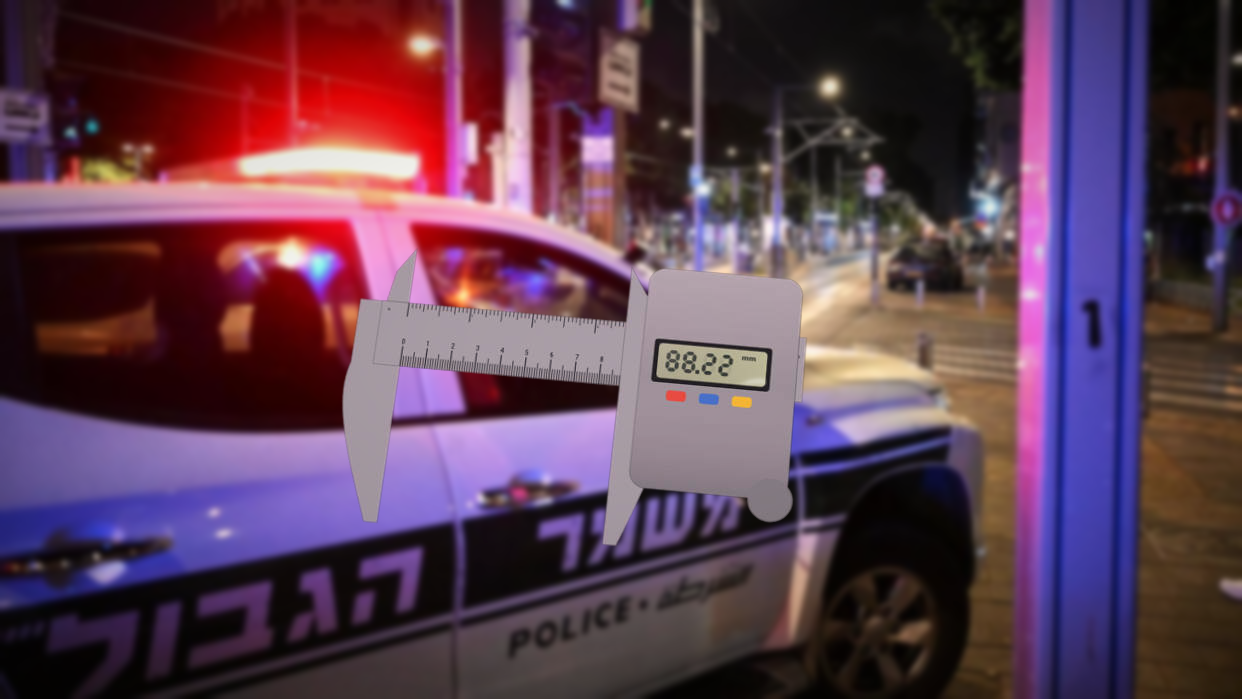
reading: {"value": 88.22, "unit": "mm"}
